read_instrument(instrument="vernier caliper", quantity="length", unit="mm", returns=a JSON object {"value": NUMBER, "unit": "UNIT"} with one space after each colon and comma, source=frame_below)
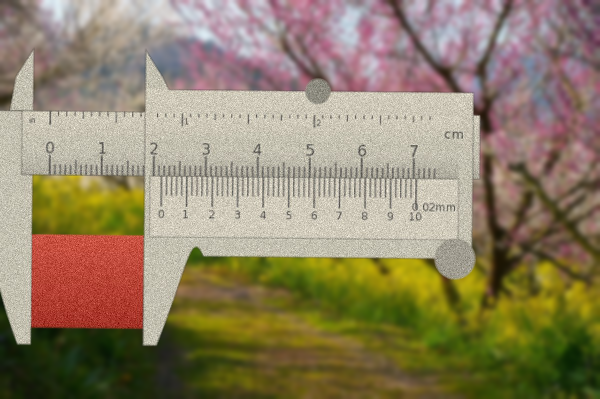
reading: {"value": 21.5, "unit": "mm"}
